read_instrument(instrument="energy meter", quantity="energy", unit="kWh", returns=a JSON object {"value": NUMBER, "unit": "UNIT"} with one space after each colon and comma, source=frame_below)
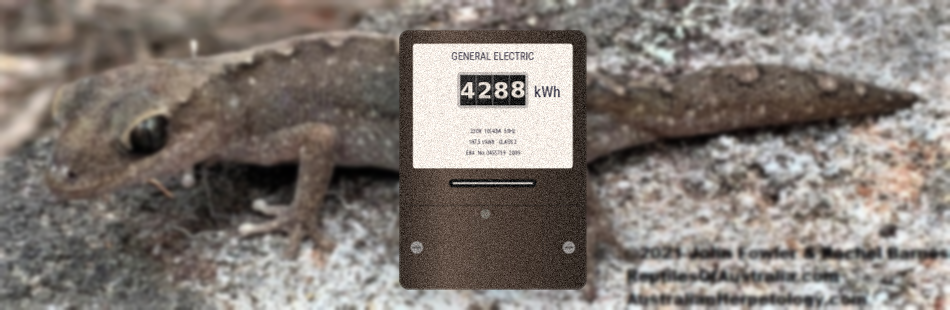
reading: {"value": 4288, "unit": "kWh"}
